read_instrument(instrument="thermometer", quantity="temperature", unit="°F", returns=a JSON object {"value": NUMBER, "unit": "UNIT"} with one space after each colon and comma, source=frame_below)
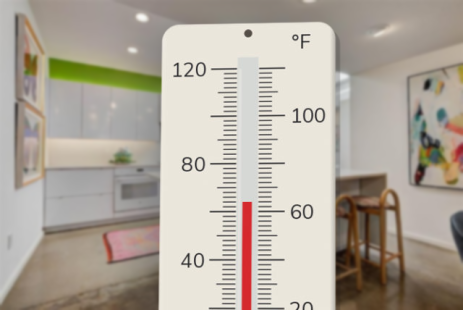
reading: {"value": 64, "unit": "°F"}
